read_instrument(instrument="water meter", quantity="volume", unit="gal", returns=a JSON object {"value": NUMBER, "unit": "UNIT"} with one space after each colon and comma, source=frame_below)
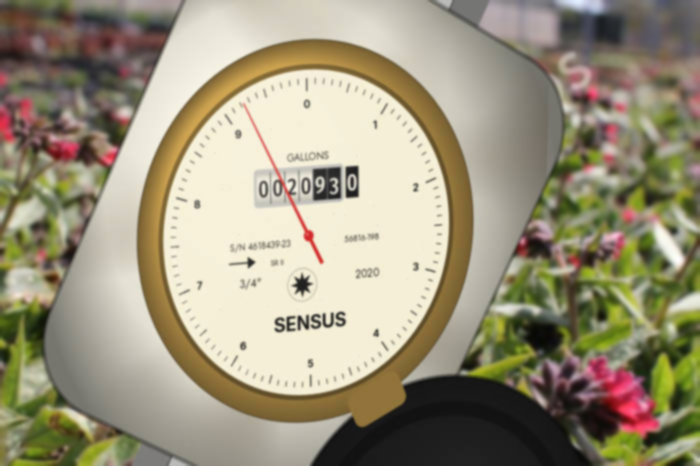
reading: {"value": 20929.2, "unit": "gal"}
